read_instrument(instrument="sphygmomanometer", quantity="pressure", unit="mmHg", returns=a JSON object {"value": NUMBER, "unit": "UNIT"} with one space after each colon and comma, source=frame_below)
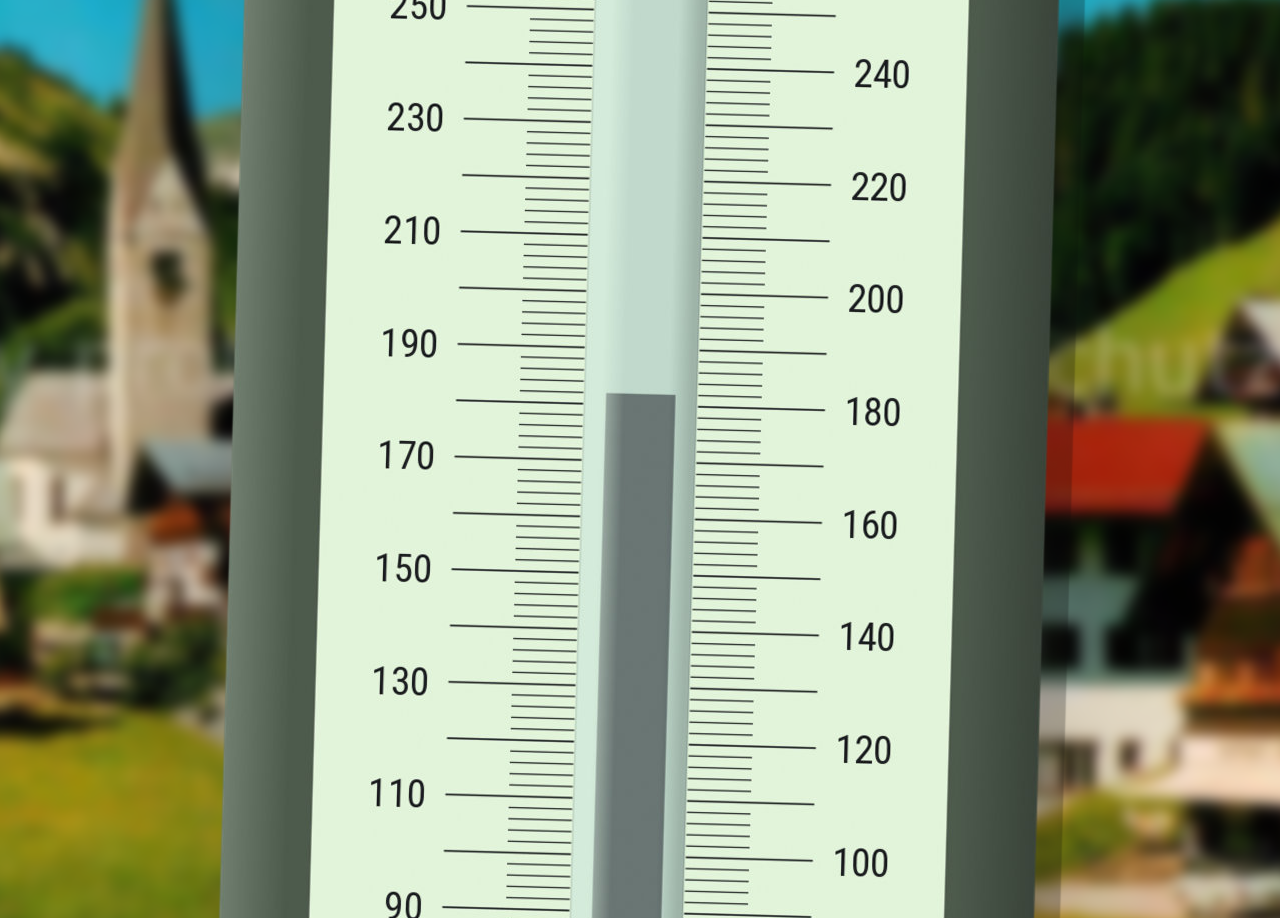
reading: {"value": 182, "unit": "mmHg"}
